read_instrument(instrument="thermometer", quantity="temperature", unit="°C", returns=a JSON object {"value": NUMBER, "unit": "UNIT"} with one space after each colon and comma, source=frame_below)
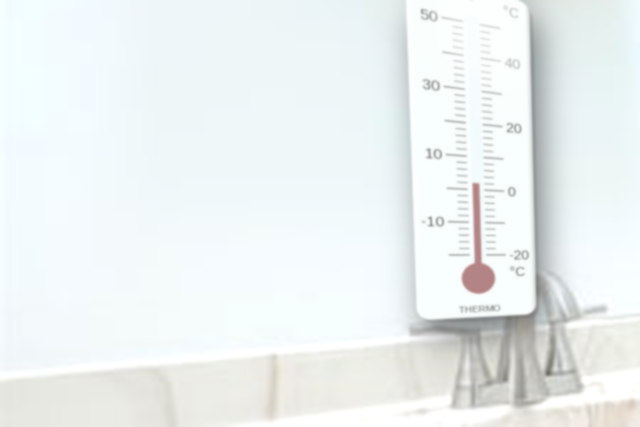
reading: {"value": 2, "unit": "°C"}
